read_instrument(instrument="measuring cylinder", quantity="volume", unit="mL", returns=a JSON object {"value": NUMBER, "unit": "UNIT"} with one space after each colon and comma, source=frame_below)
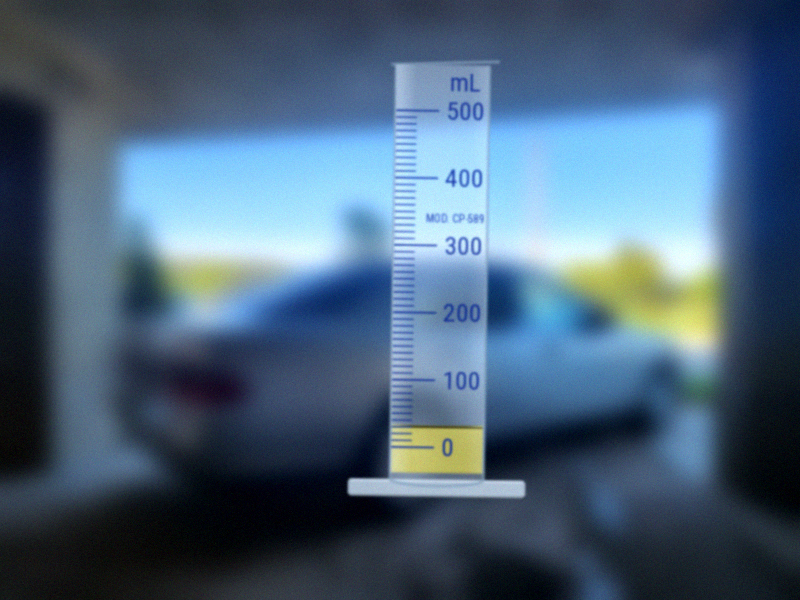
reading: {"value": 30, "unit": "mL"}
